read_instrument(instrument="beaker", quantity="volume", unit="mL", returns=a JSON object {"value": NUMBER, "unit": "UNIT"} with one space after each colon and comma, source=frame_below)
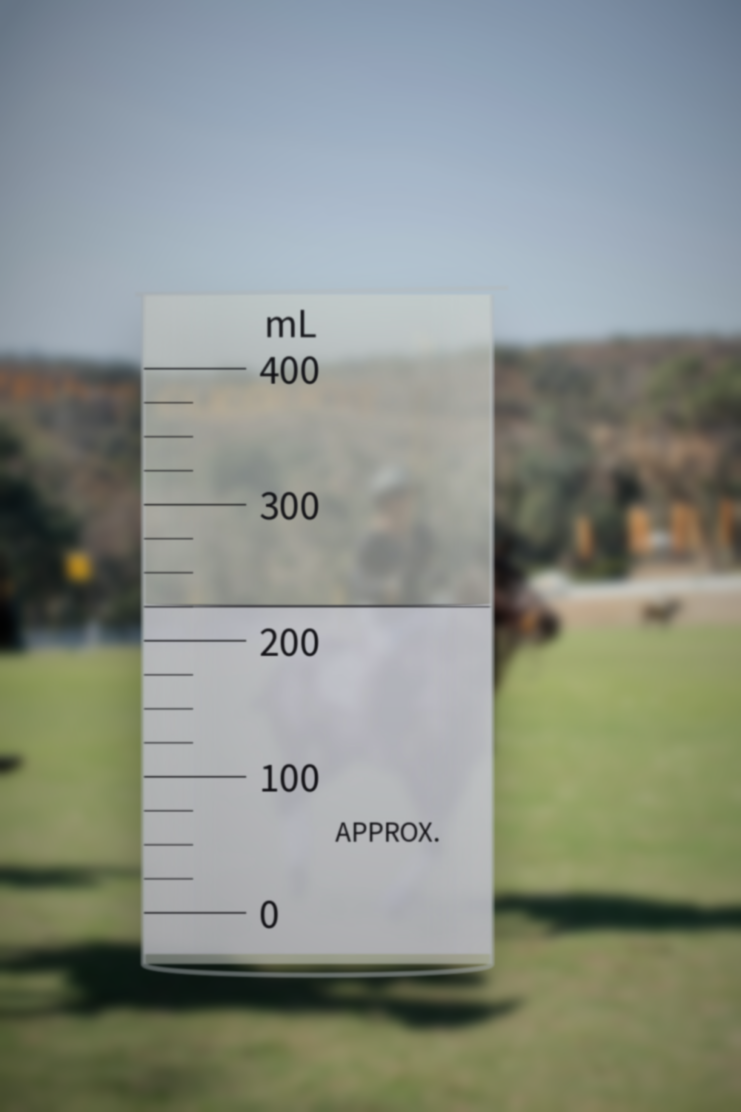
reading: {"value": 225, "unit": "mL"}
